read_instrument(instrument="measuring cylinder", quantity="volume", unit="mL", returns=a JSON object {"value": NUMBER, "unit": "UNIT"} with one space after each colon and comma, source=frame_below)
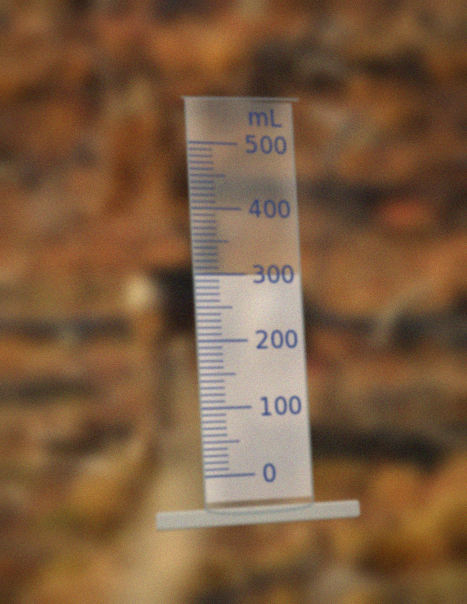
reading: {"value": 300, "unit": "mL"}
